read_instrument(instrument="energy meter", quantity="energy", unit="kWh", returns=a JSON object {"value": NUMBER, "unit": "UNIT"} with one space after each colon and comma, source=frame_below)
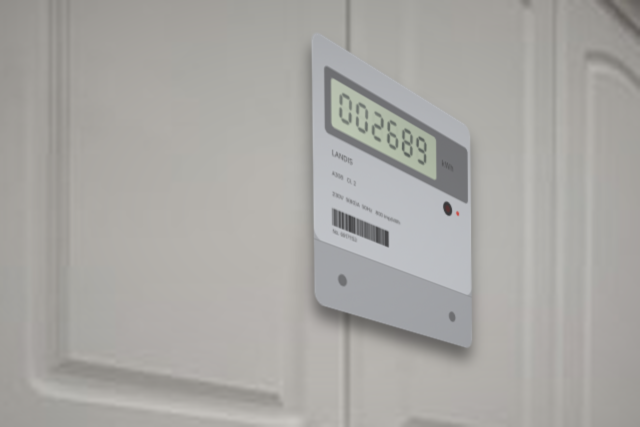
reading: {"value": 2689, "unit": "kWh"}
